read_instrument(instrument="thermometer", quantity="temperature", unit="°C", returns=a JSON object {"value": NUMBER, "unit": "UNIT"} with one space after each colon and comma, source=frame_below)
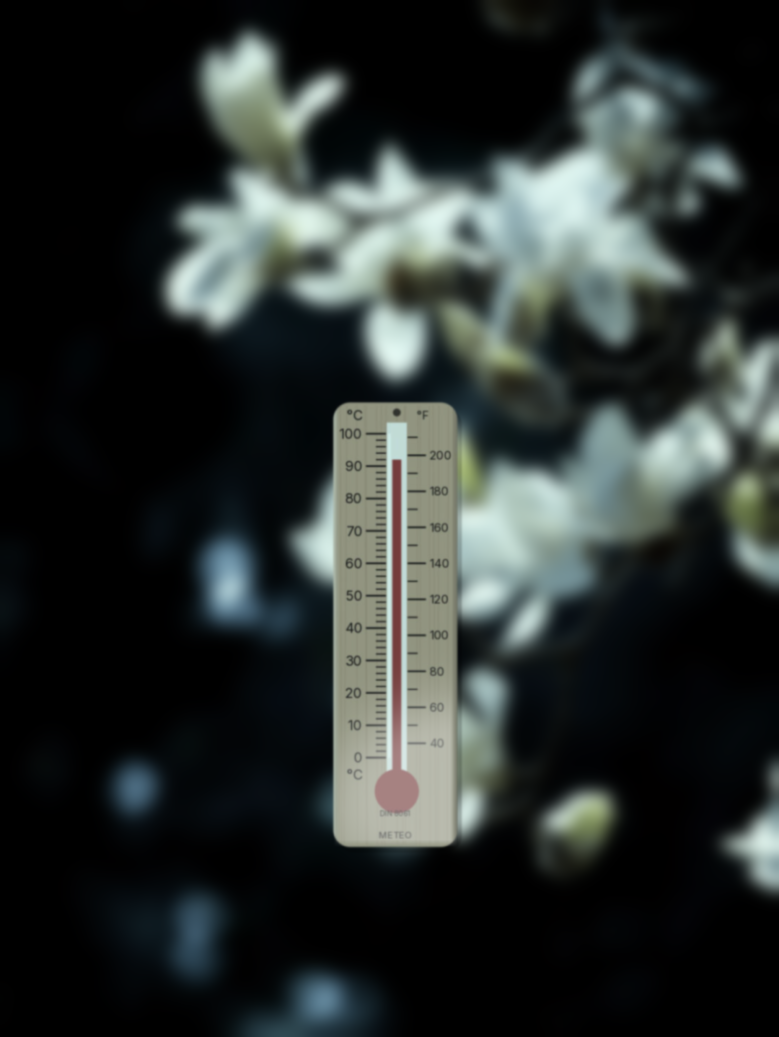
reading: {"value": 92, "unit": "°C"}
